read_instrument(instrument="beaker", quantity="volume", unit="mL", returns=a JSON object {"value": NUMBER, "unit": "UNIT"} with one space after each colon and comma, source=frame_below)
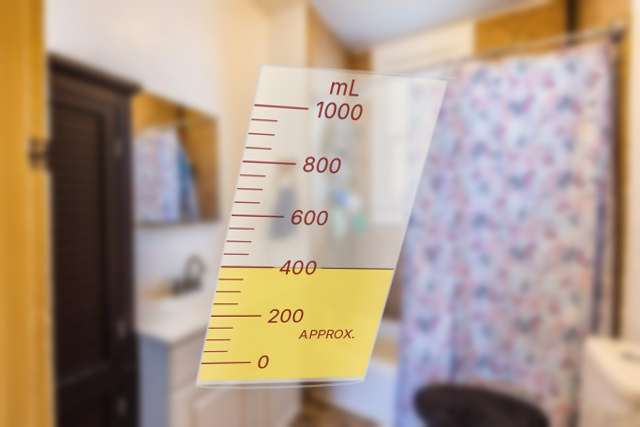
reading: {"value": 400, "unit": "mL"}
